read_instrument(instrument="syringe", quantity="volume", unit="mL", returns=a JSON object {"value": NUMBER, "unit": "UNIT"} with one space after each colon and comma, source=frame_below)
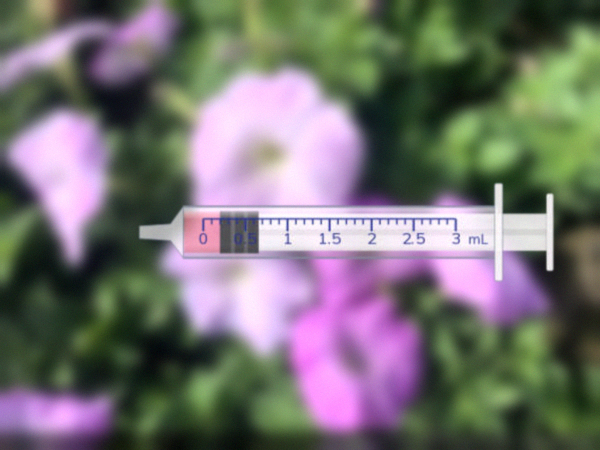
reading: {"value": 0.2, "unit": "mL"}
